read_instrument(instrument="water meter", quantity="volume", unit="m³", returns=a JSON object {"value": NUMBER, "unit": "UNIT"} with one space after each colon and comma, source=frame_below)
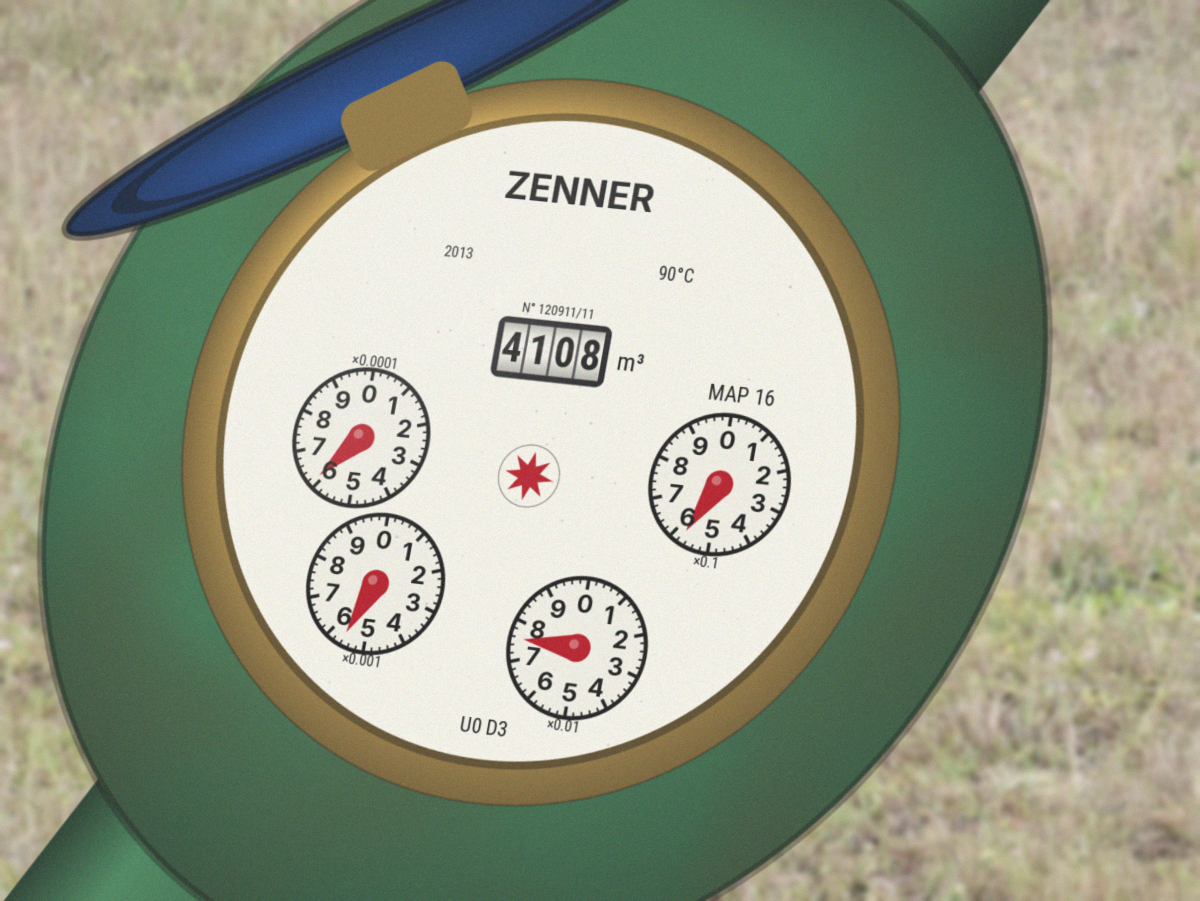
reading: {"value": 4108.5756, "unit": "m³"}
